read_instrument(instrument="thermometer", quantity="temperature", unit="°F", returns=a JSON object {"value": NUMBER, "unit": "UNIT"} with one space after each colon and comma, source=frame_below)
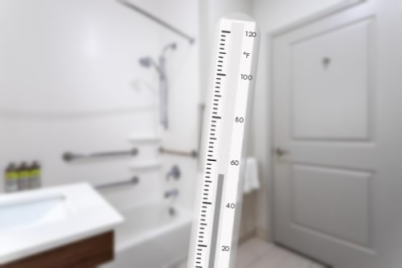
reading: {"value": 54, "unit": "°F"}
